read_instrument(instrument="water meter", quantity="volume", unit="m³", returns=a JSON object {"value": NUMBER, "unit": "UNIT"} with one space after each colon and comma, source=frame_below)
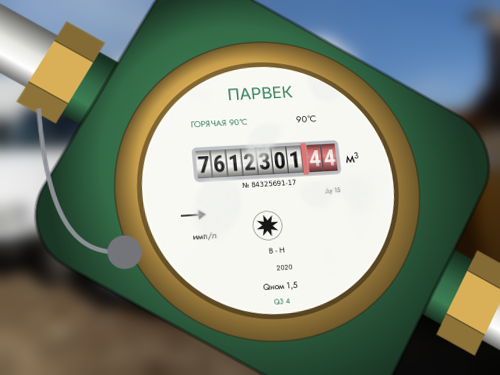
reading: {"value": 7612301.44, "unit": "m³"}
